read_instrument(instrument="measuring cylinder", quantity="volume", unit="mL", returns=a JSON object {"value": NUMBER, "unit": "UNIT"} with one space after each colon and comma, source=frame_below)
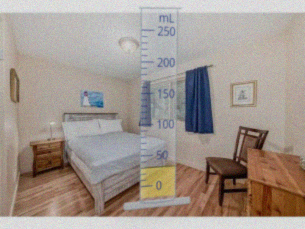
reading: {"value": 30, "unit": "mL"}
